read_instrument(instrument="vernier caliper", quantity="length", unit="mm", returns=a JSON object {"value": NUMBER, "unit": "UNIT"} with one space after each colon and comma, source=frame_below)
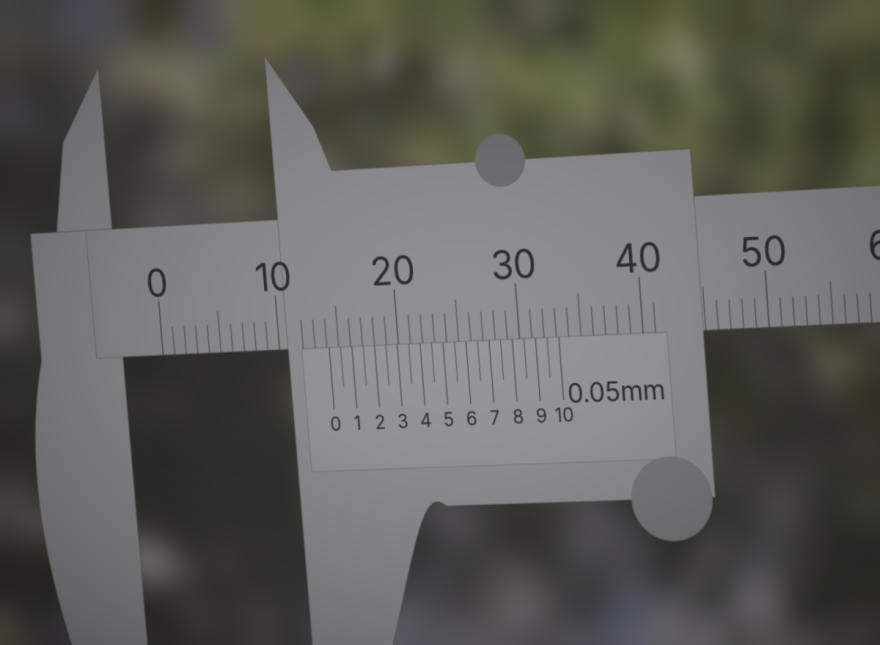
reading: {"value": 14.2, "unit": "mm"}
